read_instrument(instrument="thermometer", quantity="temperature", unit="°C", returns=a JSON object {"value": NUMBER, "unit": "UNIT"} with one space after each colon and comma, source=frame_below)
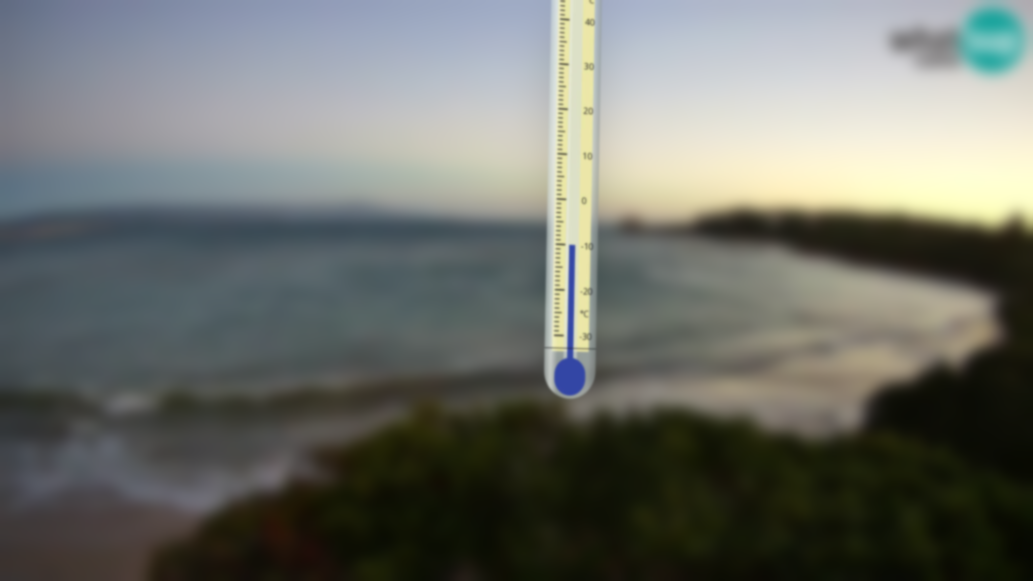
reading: {"value": -10, "unit": "°C"}
